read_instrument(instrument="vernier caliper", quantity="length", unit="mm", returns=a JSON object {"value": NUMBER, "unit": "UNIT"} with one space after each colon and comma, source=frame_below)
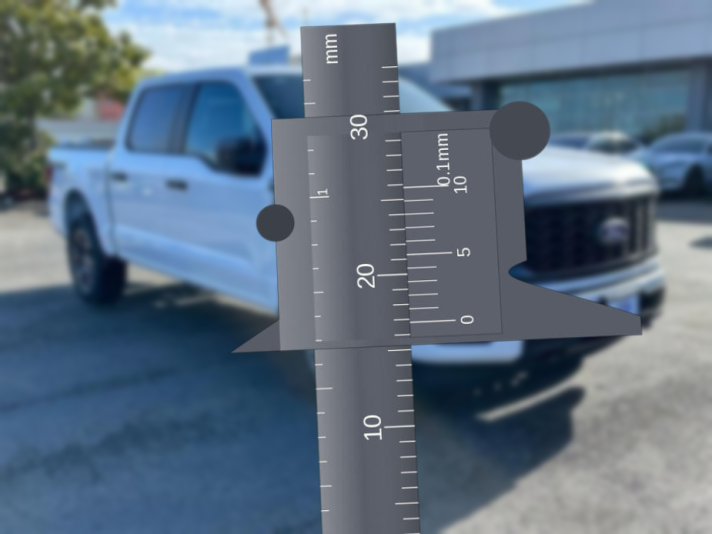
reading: {"value": 16.8, "unit": "mm"}
